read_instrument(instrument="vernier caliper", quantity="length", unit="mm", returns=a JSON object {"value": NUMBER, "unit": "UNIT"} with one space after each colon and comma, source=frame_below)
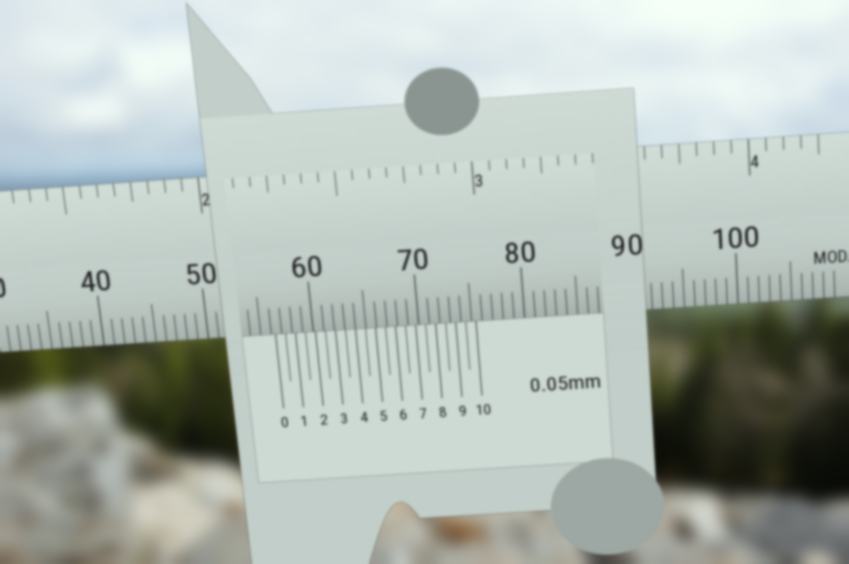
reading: {"value": 56.4, "unit": "mm"}
